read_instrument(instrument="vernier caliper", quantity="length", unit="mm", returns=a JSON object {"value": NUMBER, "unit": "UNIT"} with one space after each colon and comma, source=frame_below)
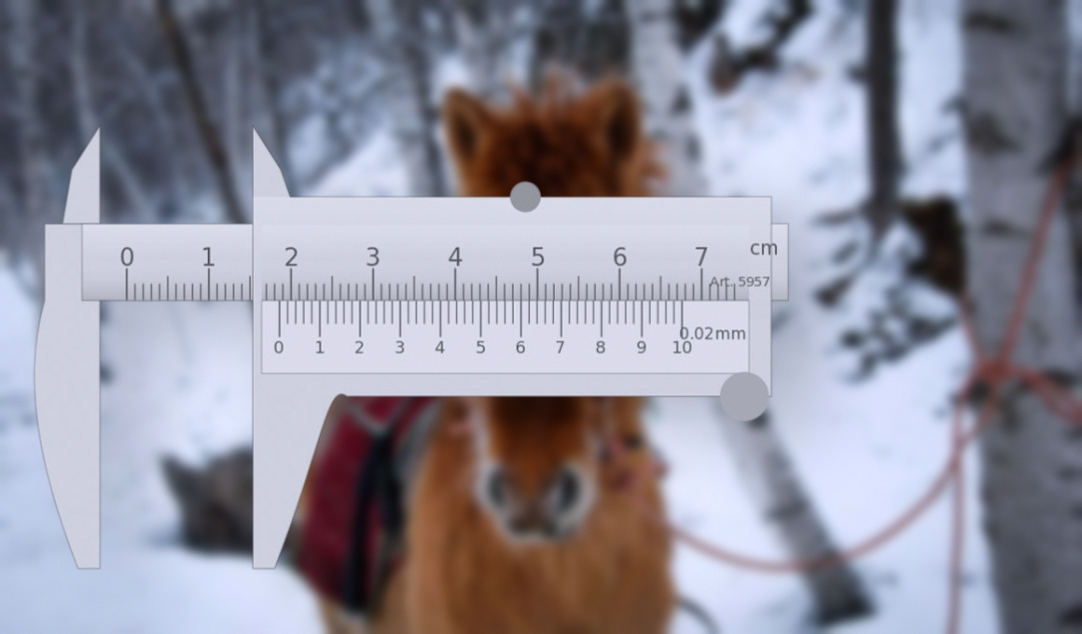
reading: {"value": 18.6, "unit": "mm"}
